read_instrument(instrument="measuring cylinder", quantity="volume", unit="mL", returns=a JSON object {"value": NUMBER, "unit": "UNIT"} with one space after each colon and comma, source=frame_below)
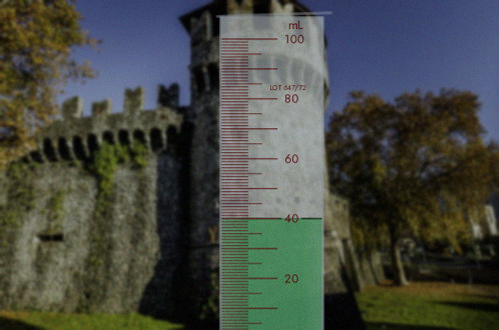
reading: {"value": 40, "unit": "mL"}
